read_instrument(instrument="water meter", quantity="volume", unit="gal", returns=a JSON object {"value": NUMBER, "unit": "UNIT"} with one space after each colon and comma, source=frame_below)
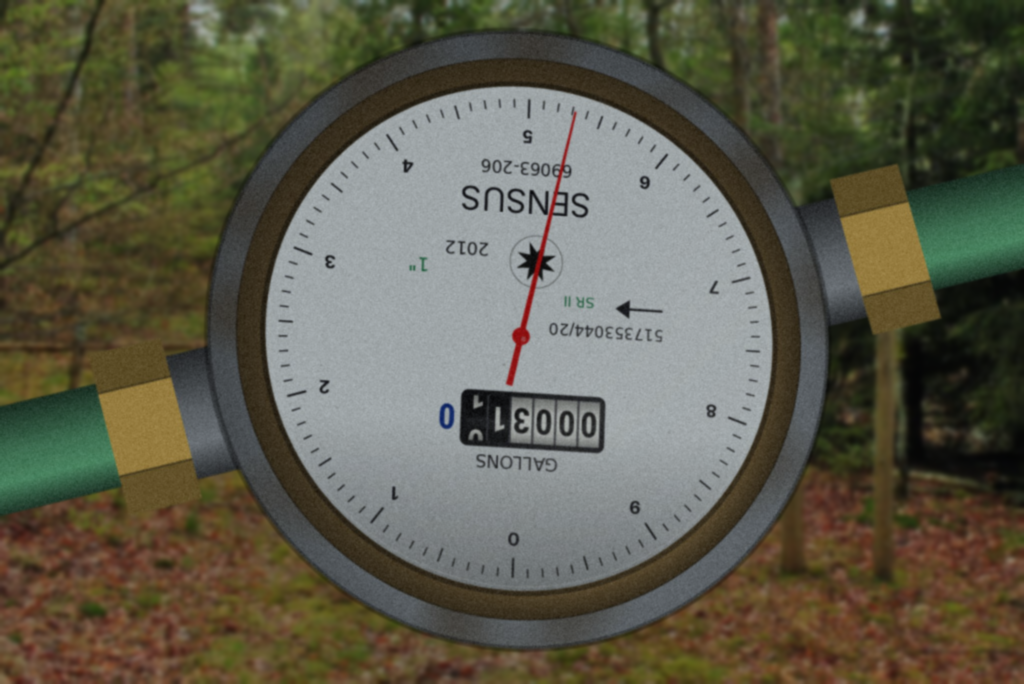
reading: {"value": 3105.3, "unit": "gal"}
